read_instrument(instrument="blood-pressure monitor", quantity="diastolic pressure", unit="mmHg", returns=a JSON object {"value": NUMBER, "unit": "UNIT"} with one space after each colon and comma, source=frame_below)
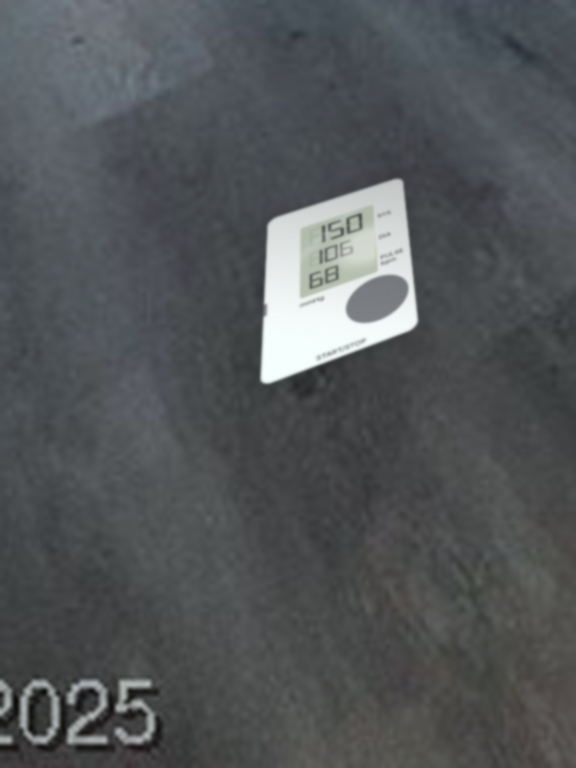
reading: {"value": 106, "unit": "mmHg"}
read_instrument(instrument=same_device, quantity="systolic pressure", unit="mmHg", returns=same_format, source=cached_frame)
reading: {"value": 150, "unit": "mmHg"}
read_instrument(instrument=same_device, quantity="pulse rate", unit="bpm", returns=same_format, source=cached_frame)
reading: {"value": 68, "unit": "bpm"}
